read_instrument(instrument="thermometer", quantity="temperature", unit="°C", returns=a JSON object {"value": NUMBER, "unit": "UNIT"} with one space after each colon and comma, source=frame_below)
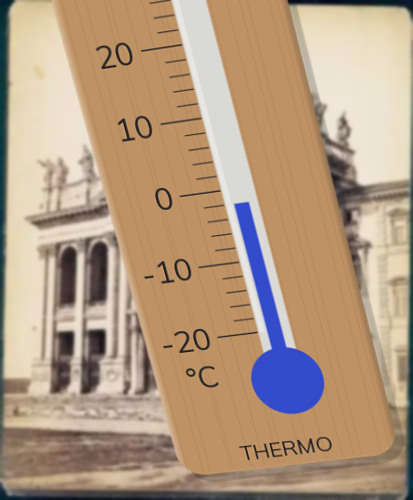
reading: {"value": -2, "unit": "°C"}
